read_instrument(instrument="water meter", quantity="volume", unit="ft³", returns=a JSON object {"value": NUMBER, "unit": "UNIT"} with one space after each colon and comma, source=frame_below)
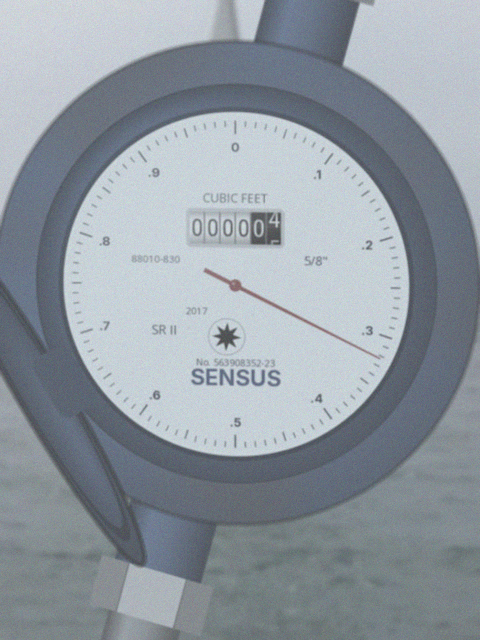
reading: {"value": 4.32, "unit": "ft³"}
